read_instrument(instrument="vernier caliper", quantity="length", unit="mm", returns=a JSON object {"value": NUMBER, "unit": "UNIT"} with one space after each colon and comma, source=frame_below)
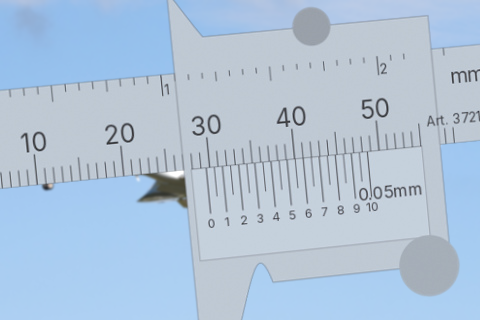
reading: {"value": 29.6, "unit": "mm"}
